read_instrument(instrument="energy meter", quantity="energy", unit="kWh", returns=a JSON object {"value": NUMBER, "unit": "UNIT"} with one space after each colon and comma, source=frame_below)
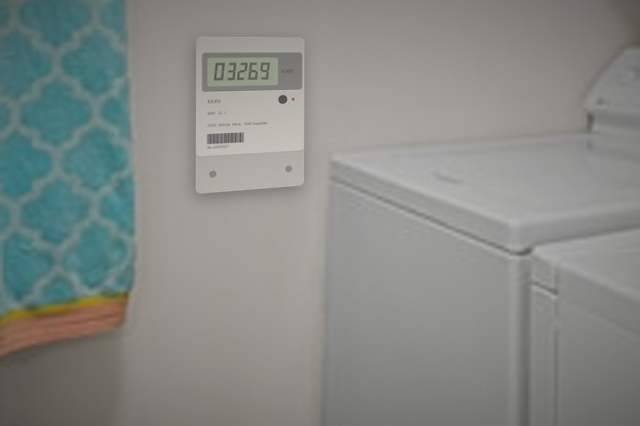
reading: {"value": 3269, "unit": "kWh"}
